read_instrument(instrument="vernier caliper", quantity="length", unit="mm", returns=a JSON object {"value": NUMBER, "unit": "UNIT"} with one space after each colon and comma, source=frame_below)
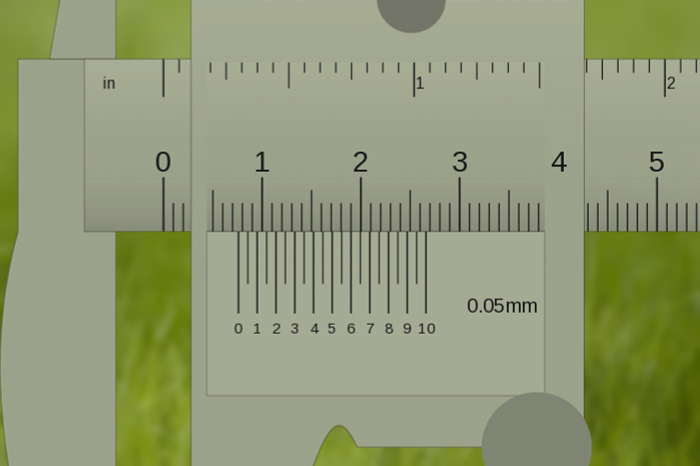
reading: {"value": 7.6, "unit": "mm"}
